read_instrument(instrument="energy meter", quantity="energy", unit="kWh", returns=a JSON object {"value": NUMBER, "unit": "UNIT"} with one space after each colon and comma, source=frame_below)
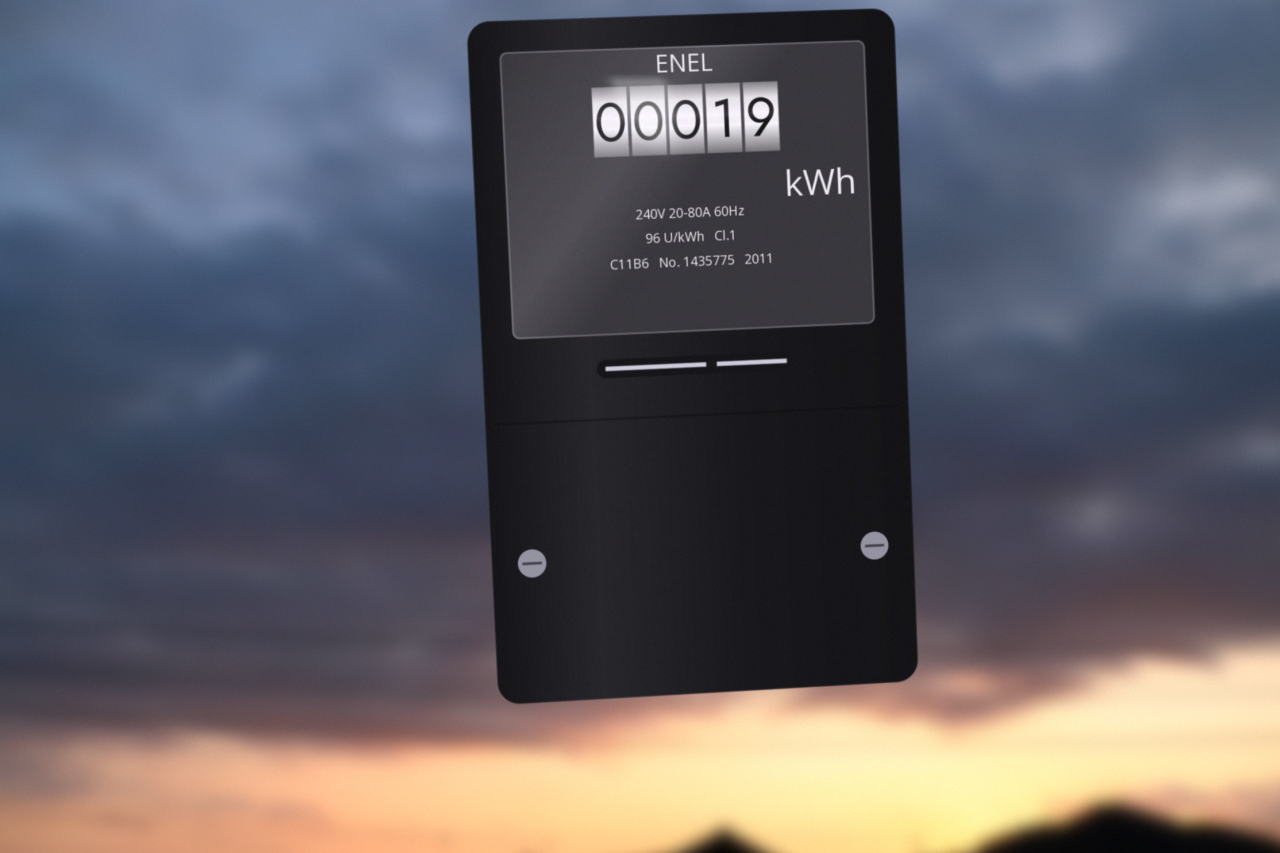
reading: {"value": 19, "unit": "kWh"}
